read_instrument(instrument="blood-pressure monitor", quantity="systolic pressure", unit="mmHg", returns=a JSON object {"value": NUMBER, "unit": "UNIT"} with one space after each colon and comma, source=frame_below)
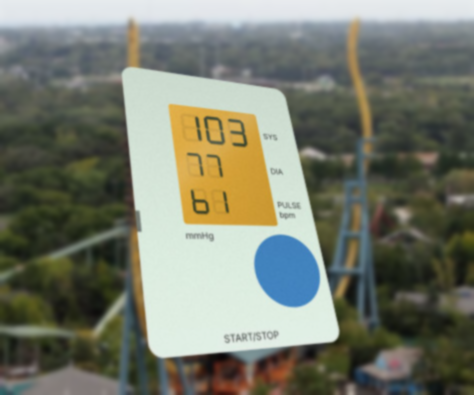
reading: {"value": 103, "unit": "mmHg"}
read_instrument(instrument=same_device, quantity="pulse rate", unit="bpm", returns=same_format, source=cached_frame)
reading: {"value": 61, "unit": "bpm"}
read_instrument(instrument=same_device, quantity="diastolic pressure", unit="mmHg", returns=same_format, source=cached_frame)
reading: {"value": 77, "unit": "mmHg"}
